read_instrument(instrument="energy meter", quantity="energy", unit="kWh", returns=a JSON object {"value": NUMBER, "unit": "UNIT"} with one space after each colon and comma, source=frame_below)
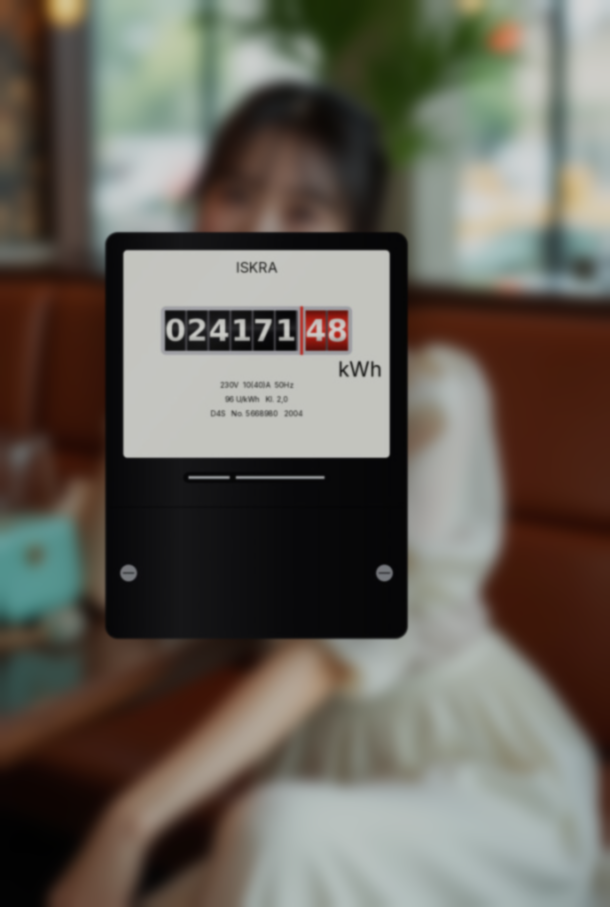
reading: {"value": 24171.48, "unit": "kWh"}
